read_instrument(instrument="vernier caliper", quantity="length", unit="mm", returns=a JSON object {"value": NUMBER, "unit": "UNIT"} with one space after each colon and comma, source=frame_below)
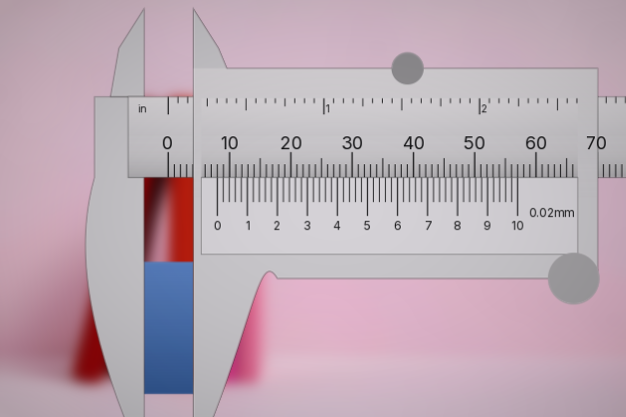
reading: {"value": 8.0, "unit": "mm"}
